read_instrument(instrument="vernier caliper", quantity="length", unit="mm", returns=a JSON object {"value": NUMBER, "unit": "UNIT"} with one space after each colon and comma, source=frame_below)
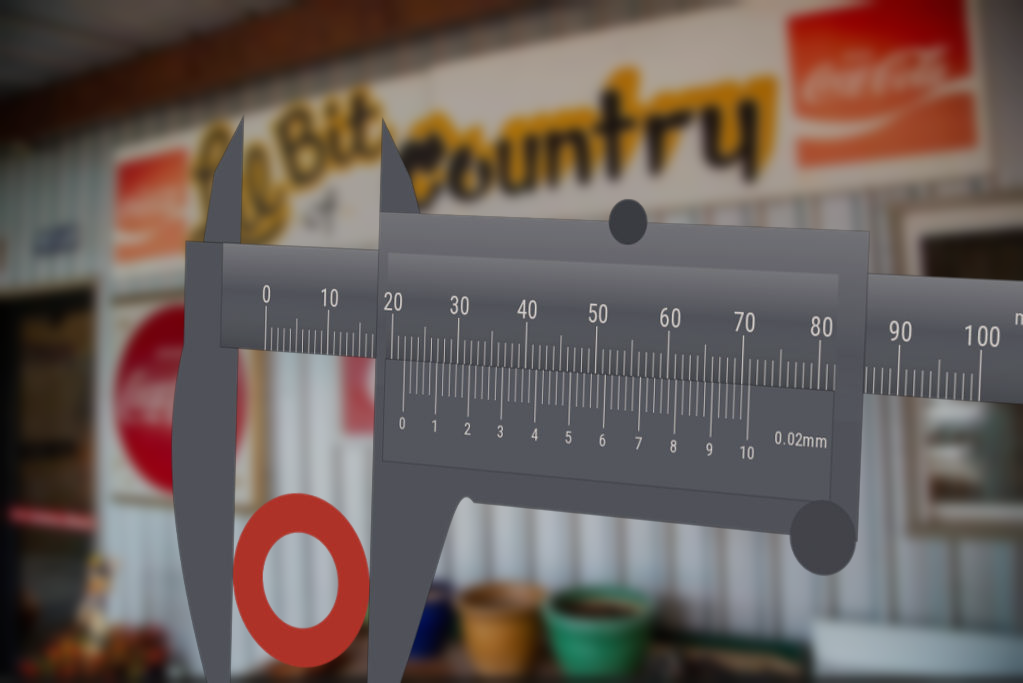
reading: {"value": 22.0, "unit": "mm"}
